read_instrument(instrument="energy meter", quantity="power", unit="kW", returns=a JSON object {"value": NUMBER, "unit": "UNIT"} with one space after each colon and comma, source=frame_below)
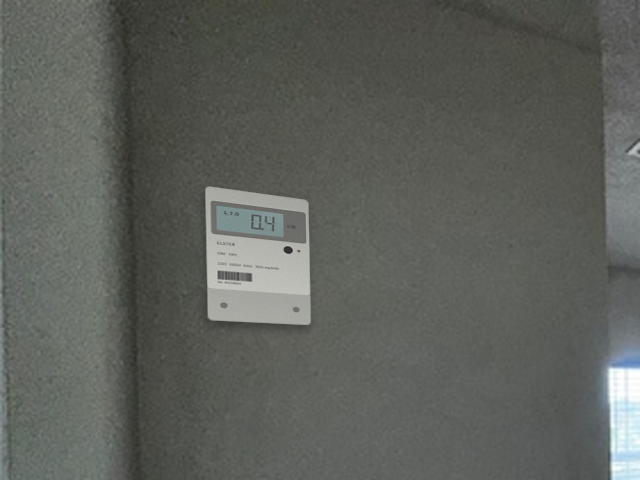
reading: {"value": 0.4, "unit": "kW"}
